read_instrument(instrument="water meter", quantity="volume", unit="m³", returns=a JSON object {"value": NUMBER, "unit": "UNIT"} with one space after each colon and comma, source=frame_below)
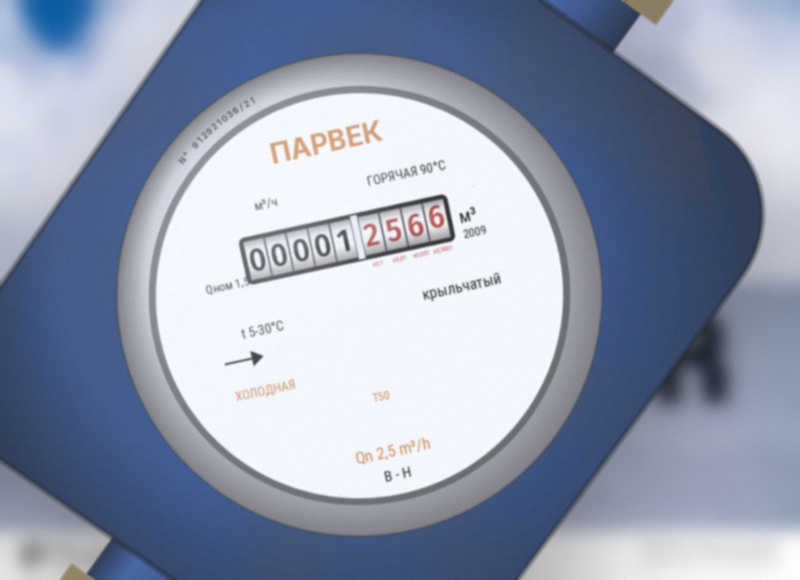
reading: {"value": 1.2566, "unit": "m³"}
